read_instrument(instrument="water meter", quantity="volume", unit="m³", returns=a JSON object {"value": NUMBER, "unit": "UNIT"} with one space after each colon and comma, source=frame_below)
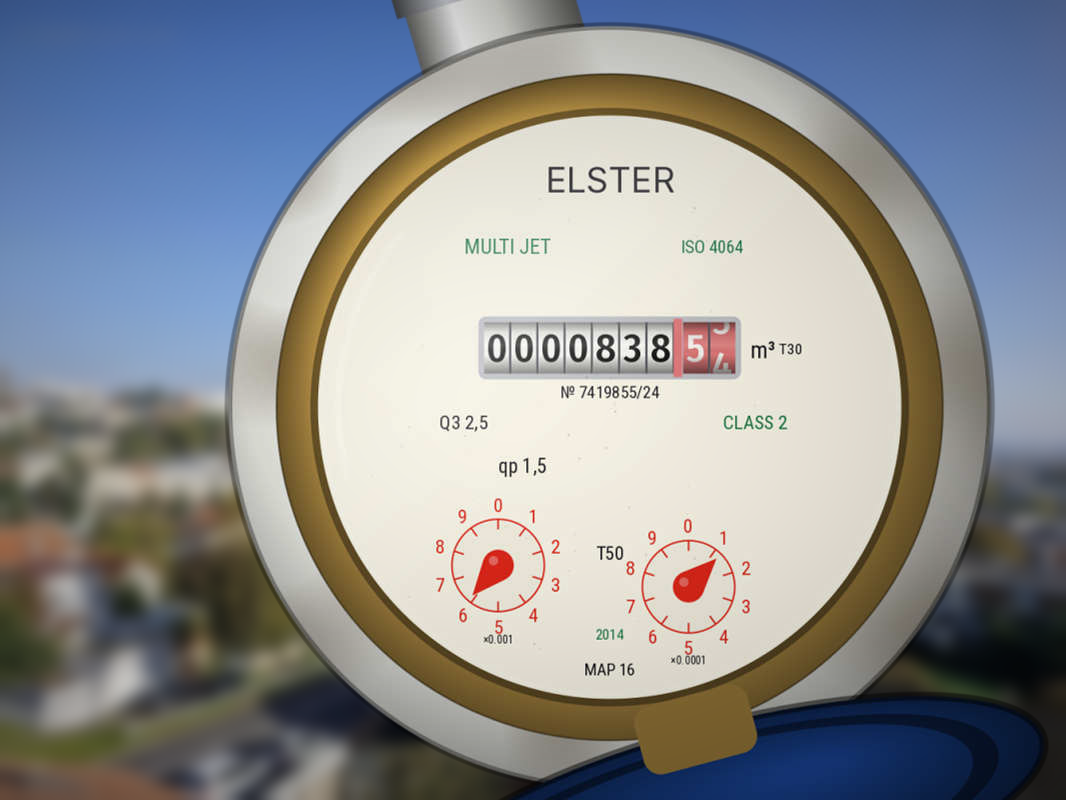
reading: {"value": 838.5361, "unit": "m³"}
